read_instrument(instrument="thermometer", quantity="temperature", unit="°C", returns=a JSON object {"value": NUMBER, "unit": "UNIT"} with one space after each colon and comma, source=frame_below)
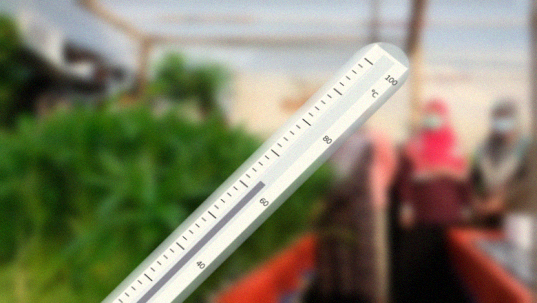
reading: {"value": 63, "unit": "°C"}
